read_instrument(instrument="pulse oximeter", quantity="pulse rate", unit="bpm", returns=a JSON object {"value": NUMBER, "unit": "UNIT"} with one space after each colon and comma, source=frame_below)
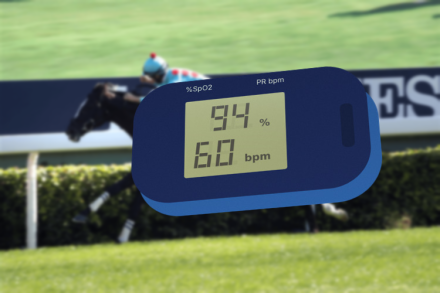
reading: {"value": 60, "unit": "bpm"}
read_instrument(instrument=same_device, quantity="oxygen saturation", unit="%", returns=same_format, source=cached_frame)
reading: {"value": 94, "unit": "%"}
